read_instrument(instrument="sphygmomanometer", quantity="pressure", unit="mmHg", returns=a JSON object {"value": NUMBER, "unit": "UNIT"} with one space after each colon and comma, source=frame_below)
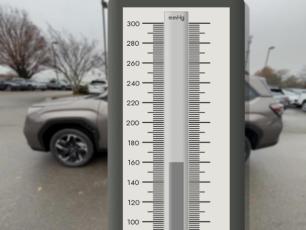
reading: {"value": 160, "unit": "mmHg"}
